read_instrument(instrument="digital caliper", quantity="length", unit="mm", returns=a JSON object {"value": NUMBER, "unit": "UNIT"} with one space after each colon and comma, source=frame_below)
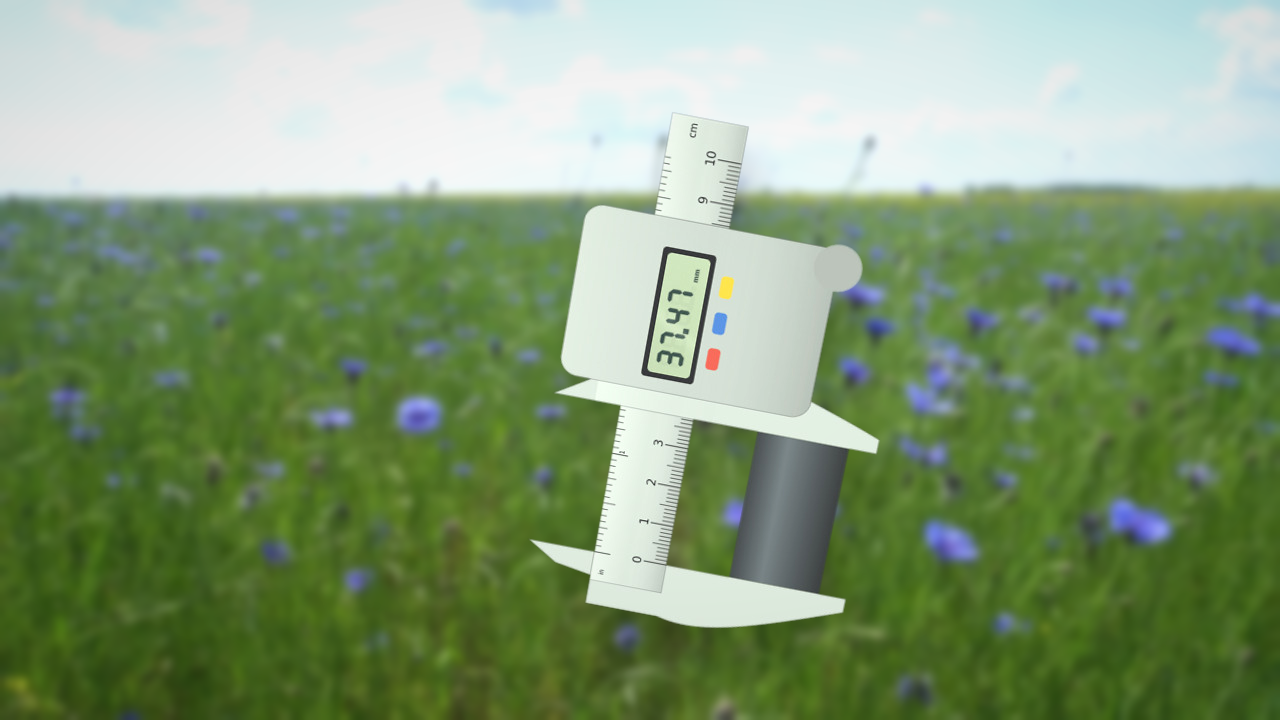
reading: {"value": 37.47, "unit": "mm"}
